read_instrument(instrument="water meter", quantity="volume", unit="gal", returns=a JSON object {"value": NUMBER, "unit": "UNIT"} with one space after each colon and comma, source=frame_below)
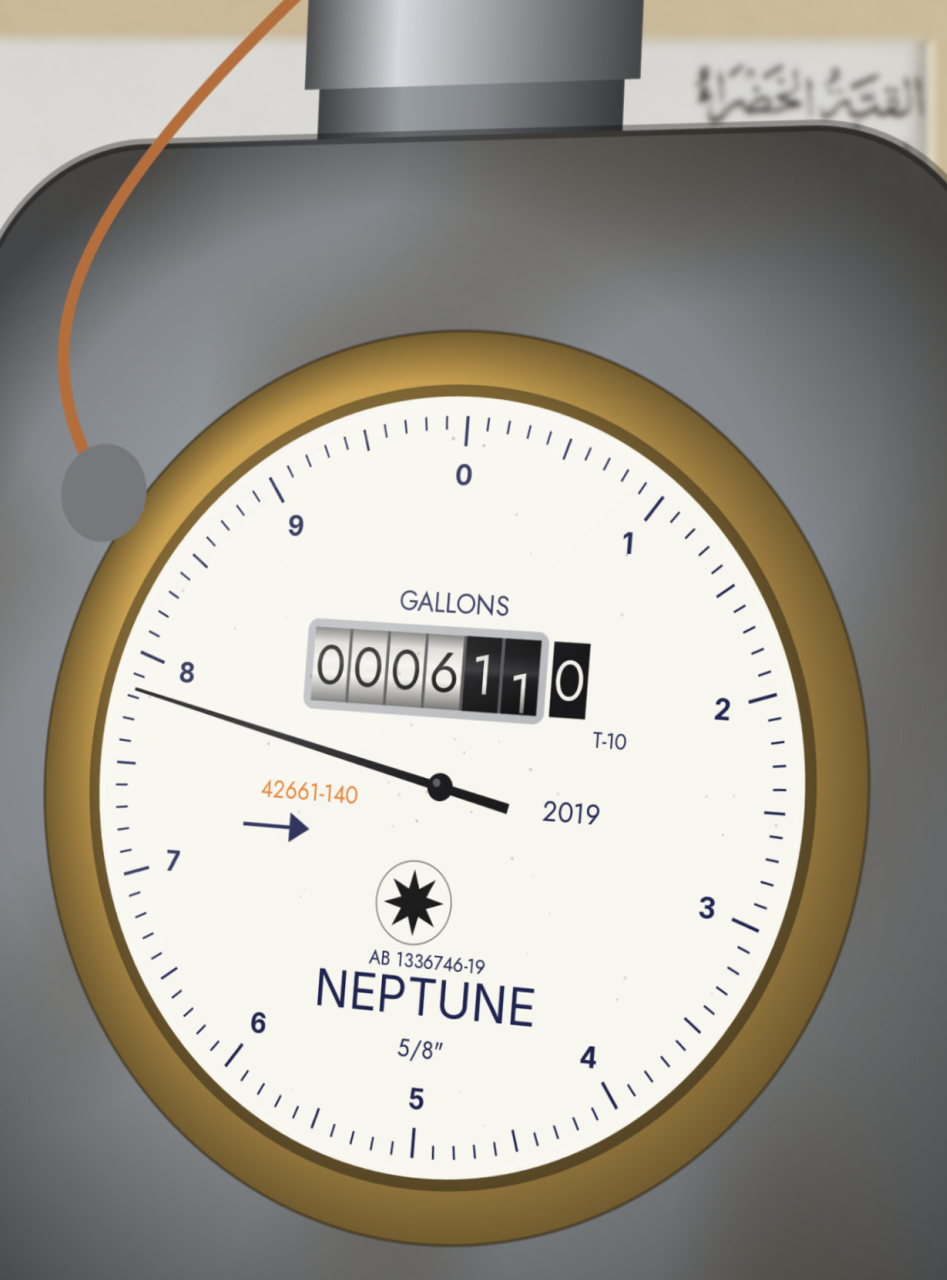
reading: {"value": 6107.8, "unit": "gal"}
